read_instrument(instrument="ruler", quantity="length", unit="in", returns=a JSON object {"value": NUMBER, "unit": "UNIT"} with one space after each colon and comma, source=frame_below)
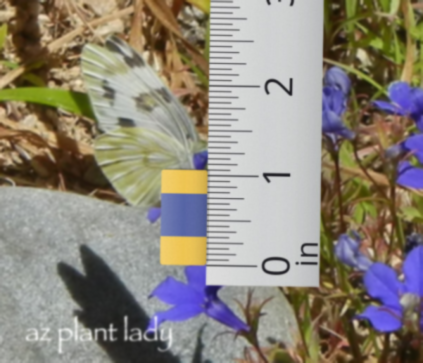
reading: {"value": 1.0625, "unit": "in"}
